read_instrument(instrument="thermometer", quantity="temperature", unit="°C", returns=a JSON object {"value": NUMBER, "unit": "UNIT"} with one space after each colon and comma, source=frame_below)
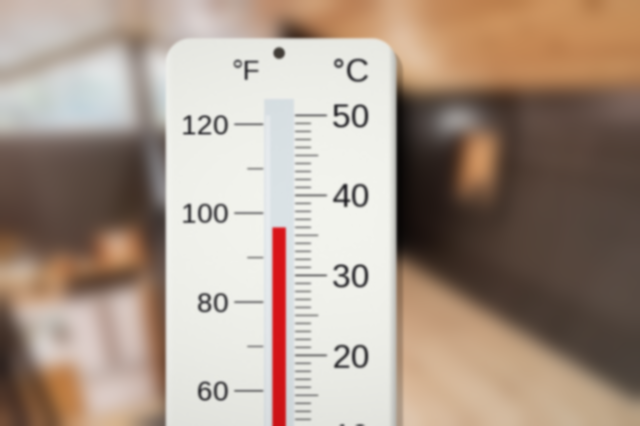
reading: {"value": 36, "unit": "°C"}
